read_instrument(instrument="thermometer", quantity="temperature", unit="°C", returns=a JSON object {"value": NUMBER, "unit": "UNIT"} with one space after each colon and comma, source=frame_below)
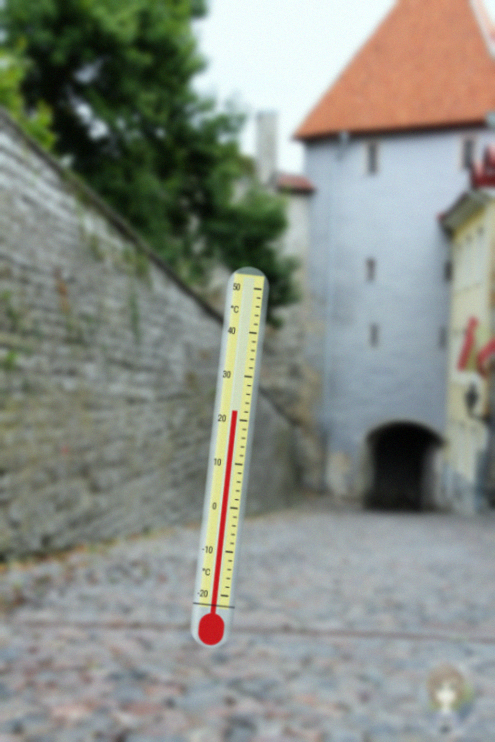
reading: {"value": 22, "unit": "°C"}
